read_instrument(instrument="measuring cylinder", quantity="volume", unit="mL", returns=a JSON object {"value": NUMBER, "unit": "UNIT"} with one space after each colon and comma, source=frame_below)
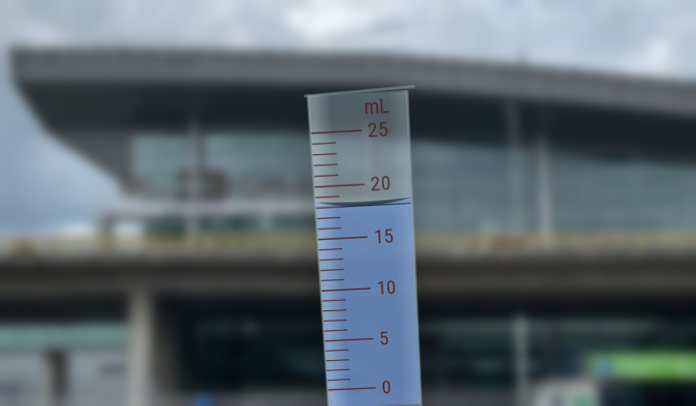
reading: {"value": 18, "unit": "mL"}
